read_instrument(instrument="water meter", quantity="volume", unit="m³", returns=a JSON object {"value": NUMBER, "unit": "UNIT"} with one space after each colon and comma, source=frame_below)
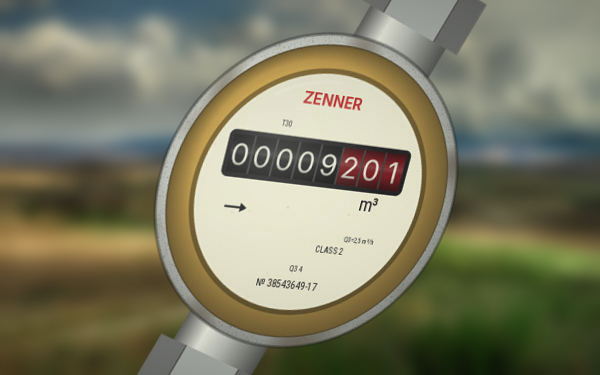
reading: {"value": 9.201, "unit": "m³"}
